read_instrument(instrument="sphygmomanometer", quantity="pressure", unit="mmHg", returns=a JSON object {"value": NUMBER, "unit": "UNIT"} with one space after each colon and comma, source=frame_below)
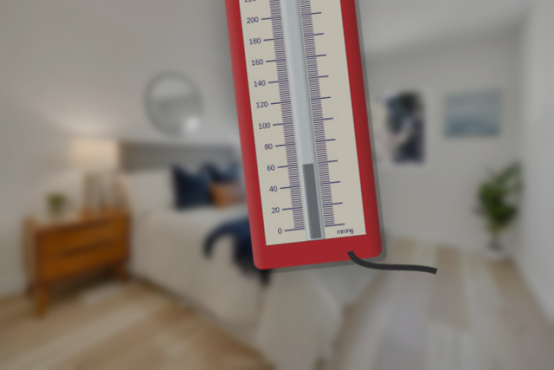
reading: {"value": 60, "unit": "mmHg"}
